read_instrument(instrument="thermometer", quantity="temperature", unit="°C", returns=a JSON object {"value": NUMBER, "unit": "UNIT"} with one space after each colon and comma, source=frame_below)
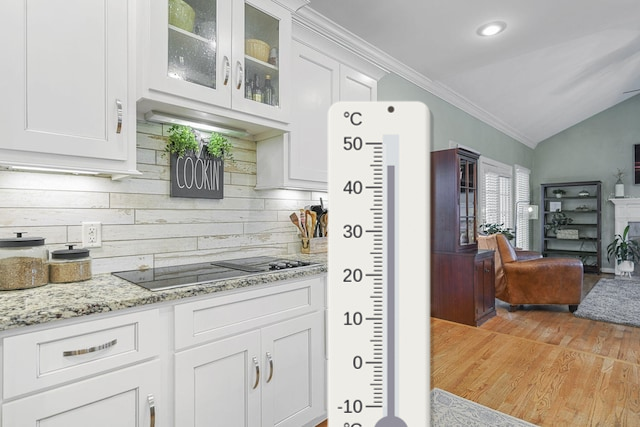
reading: {"value": 45, "unit": "°C"}
